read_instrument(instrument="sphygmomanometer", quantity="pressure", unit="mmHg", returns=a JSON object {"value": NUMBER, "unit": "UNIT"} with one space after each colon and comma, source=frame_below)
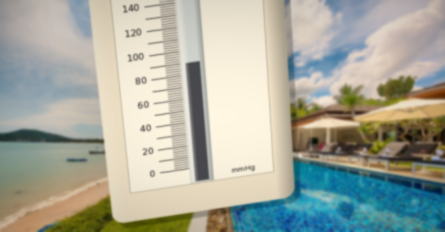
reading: {"value": 90, "unit": "mmHg"}
